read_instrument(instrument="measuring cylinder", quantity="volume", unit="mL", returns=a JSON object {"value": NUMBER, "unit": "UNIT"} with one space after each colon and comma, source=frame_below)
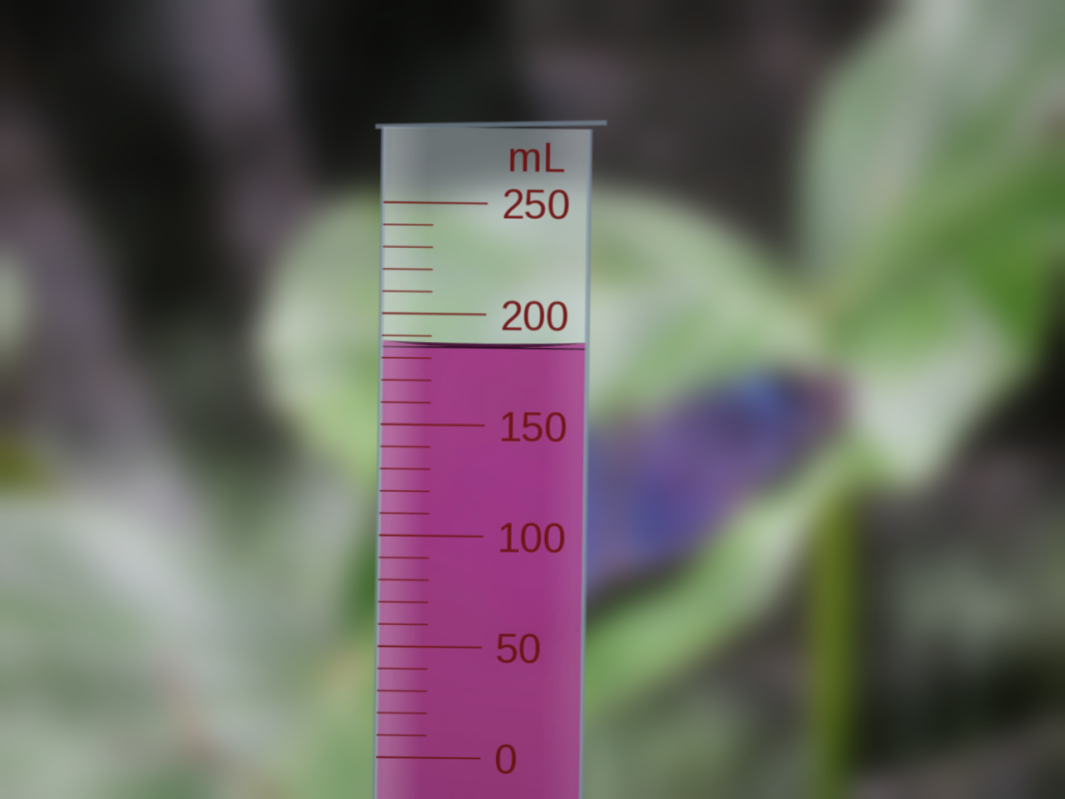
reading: {"value": 185, "unit": "mL"}
